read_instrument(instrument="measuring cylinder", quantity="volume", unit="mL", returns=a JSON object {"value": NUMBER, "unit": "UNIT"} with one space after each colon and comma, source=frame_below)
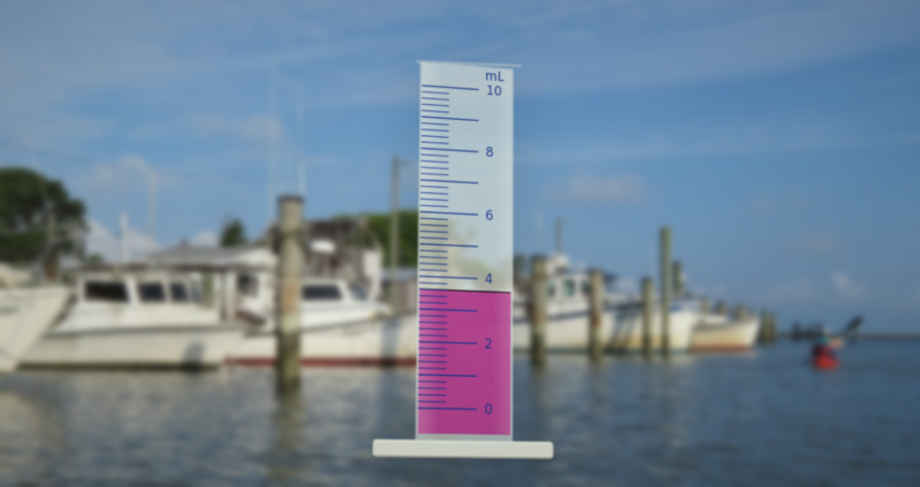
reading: {"value": 3.6, "unit": "mL"}
